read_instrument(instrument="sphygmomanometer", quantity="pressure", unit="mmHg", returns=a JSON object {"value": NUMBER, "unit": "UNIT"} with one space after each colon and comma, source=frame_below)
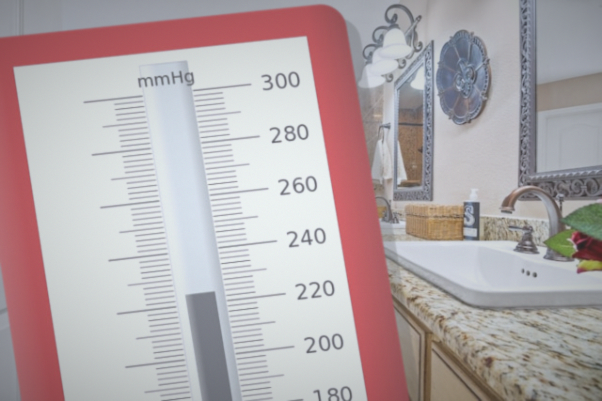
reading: {"value": 224, "unit": "mmHg"}
